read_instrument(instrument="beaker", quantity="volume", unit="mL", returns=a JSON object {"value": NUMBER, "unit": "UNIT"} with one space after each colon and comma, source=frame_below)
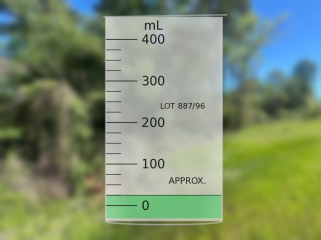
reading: {"value": 25, "unit": "mL"}
